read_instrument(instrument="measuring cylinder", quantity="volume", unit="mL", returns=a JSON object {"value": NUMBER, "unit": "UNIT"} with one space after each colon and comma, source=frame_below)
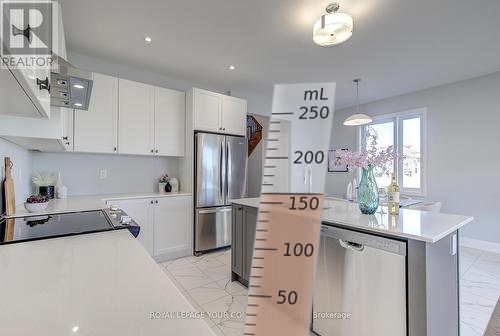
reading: {"value": 160, "unit": "mL"}
